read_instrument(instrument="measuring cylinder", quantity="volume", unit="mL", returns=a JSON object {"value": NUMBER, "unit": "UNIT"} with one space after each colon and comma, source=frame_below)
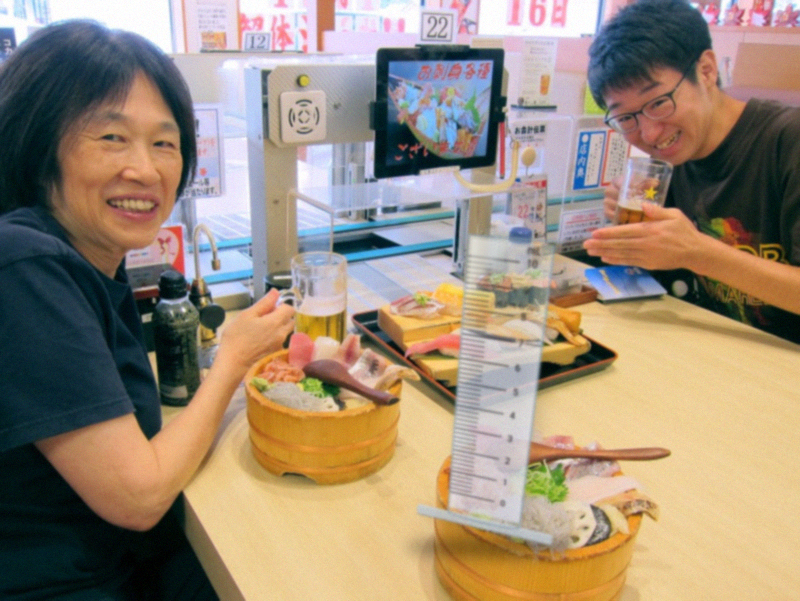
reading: {"value": 7, "unit": "mL"}
